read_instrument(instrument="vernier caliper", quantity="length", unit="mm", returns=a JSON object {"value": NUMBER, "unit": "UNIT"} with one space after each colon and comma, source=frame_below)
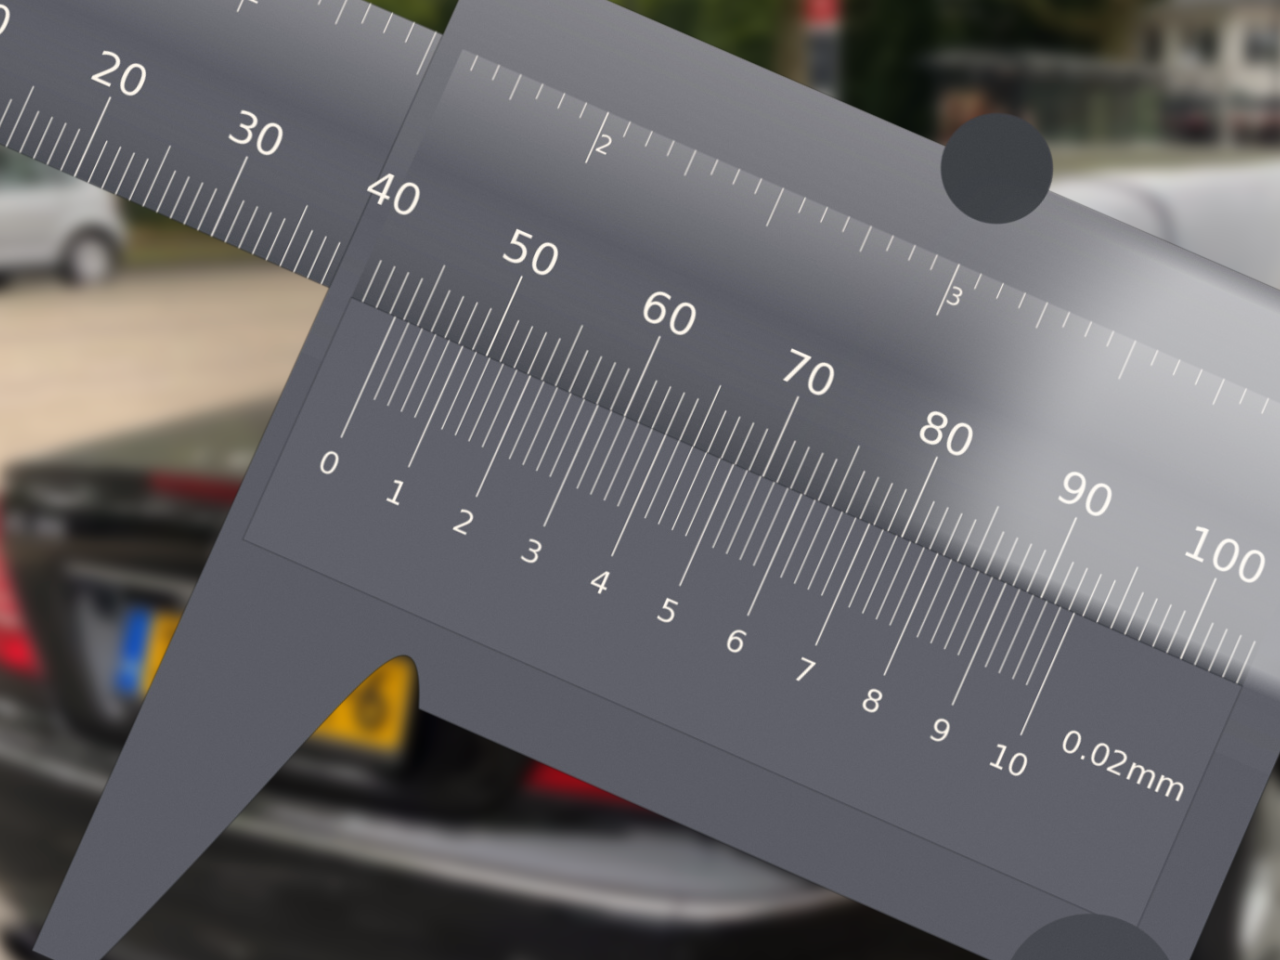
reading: {"value": 43.4, "unit": "mm"}
